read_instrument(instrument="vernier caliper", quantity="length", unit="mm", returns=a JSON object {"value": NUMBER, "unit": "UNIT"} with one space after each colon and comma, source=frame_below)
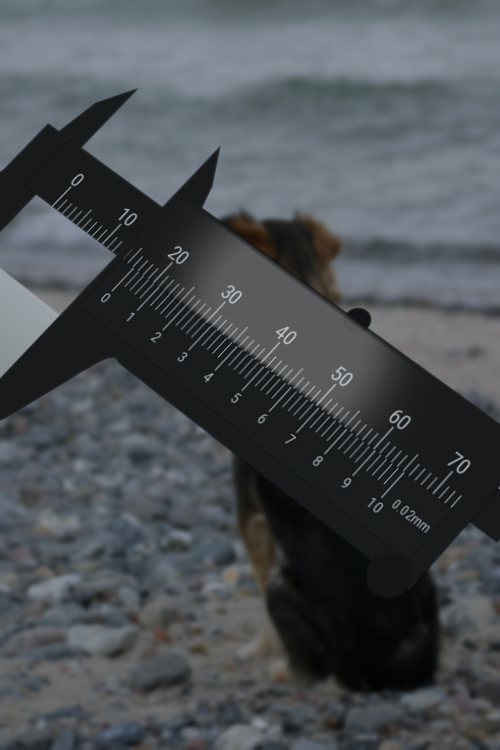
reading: {"value": 16.2, "unit": "mm"}
